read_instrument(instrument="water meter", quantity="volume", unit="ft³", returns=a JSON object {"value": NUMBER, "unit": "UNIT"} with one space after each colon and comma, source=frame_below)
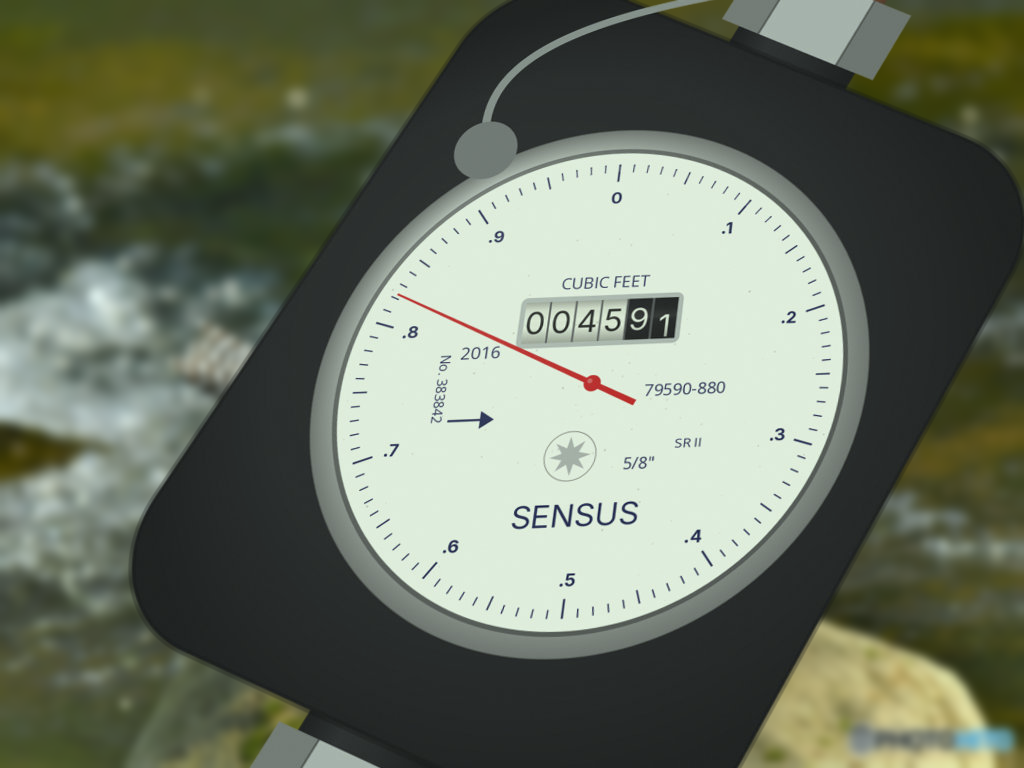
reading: {"value": 4590.82, "unit": "ft³"}
